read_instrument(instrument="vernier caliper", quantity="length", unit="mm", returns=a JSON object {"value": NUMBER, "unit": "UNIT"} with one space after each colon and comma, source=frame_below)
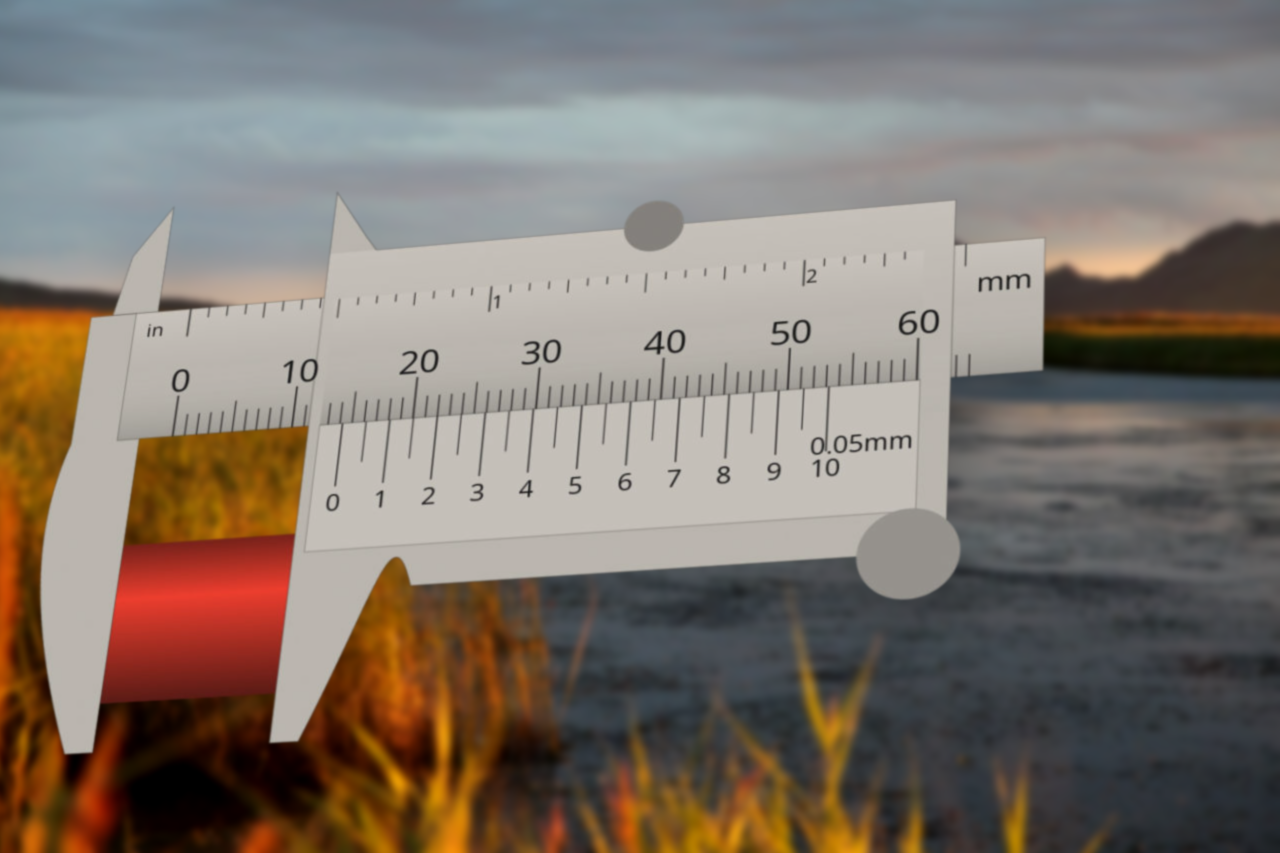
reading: {"value": 14.2, "unit": "mm"}
